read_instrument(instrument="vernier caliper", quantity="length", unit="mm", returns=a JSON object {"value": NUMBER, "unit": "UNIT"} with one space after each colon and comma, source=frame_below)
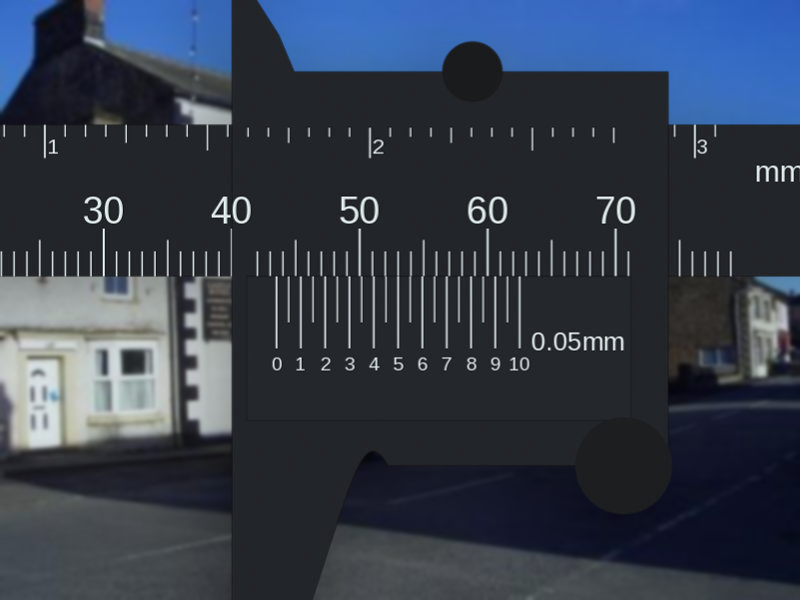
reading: {"value": 43.5, "unit": "mm"}
